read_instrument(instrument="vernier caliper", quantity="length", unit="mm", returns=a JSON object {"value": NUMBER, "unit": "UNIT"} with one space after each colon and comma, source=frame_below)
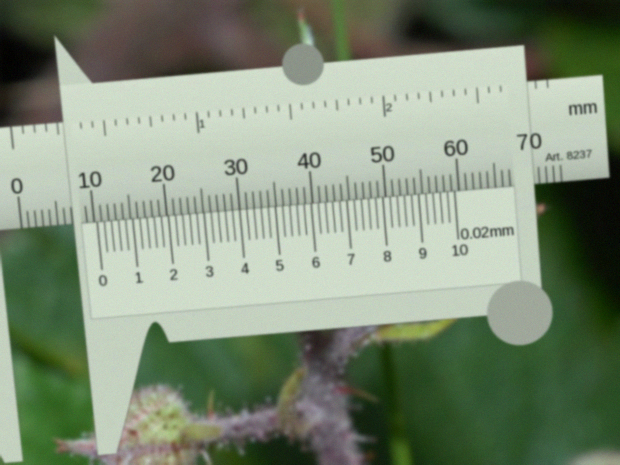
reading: {"value": 10.4, "unit": "mm"}
